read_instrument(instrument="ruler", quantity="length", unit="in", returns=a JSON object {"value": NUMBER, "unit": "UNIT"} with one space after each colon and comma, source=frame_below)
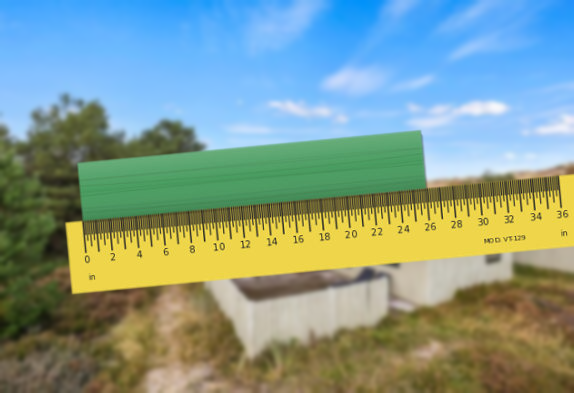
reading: {"value": 26, "unit": "in"}
